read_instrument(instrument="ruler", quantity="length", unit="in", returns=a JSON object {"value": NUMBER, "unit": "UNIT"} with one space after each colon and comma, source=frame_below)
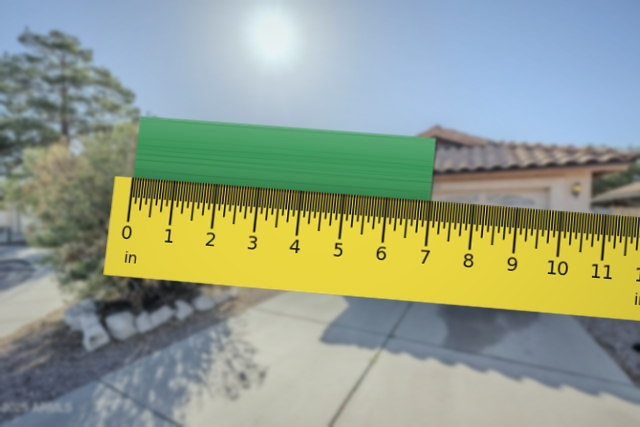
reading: {"value": 7, "unit": "in"}
